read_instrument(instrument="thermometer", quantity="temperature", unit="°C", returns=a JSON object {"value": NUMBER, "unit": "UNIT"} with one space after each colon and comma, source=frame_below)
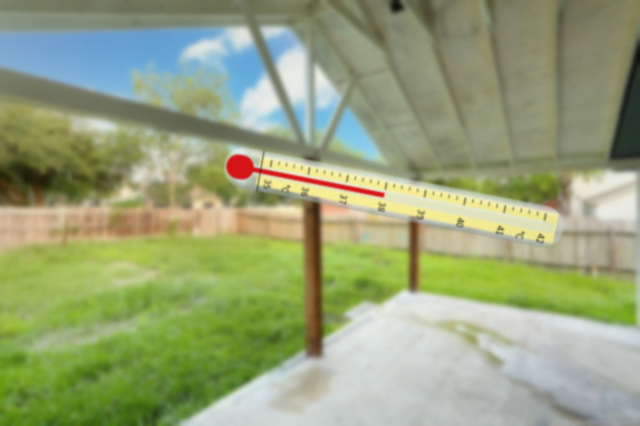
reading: {"value": 38, "unit": "°C"}
